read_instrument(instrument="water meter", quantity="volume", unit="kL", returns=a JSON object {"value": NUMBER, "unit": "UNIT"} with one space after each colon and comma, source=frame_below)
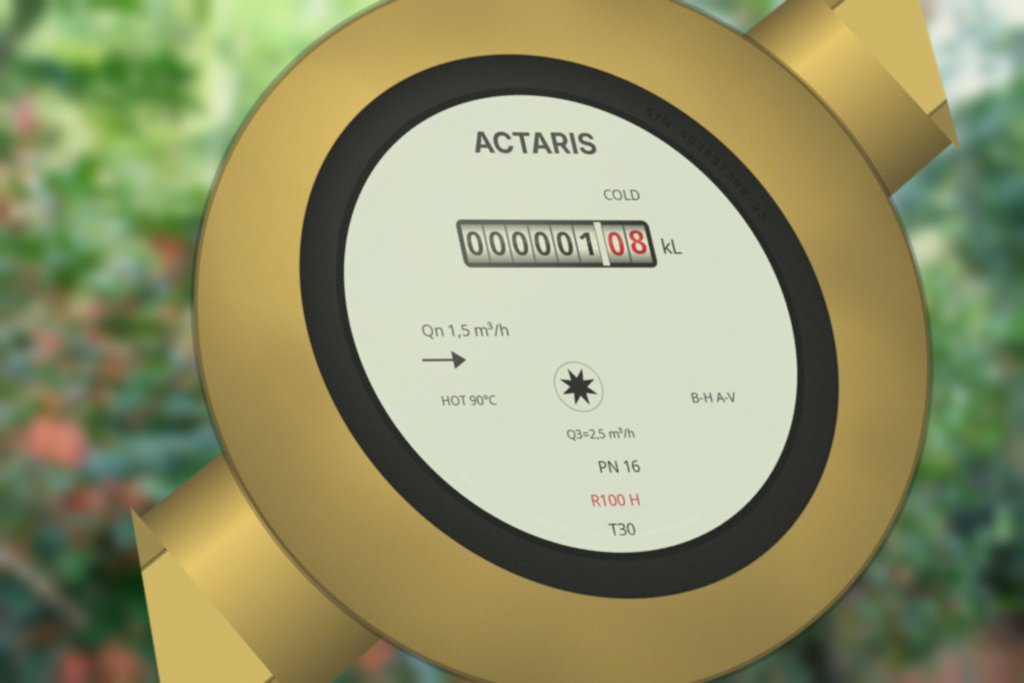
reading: {"value": 1.08, "unit": "kL"}
